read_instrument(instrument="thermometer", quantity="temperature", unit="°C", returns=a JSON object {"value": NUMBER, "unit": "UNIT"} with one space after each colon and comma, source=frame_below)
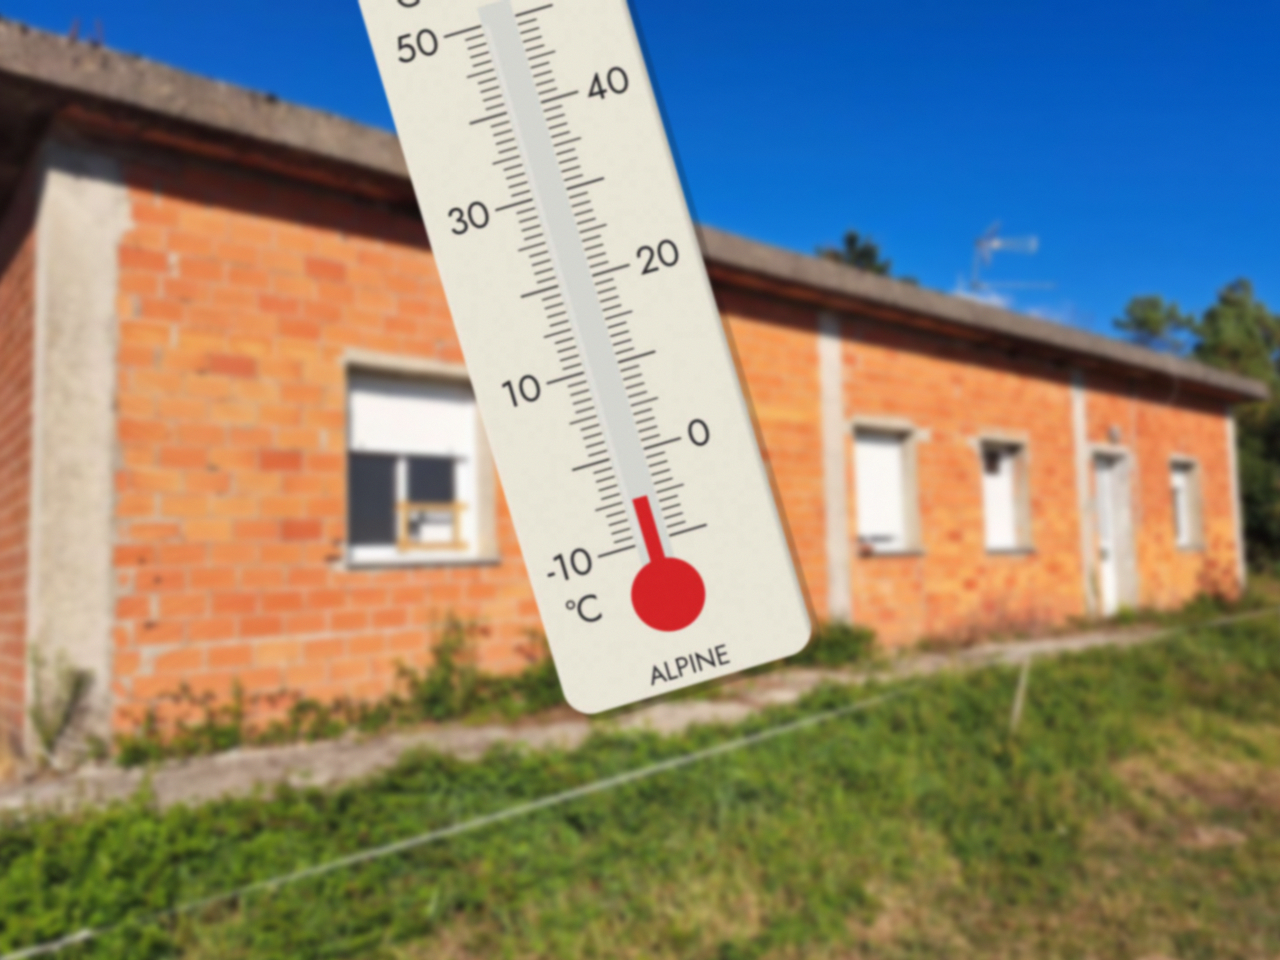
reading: {"value": -5, "unit": "°C"}
